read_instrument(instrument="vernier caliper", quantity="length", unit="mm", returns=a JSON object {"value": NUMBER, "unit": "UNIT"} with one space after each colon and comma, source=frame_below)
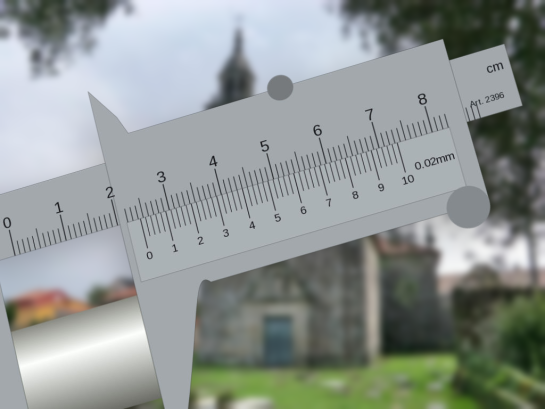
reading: {"value": 24.4, "unit": "mm"}
